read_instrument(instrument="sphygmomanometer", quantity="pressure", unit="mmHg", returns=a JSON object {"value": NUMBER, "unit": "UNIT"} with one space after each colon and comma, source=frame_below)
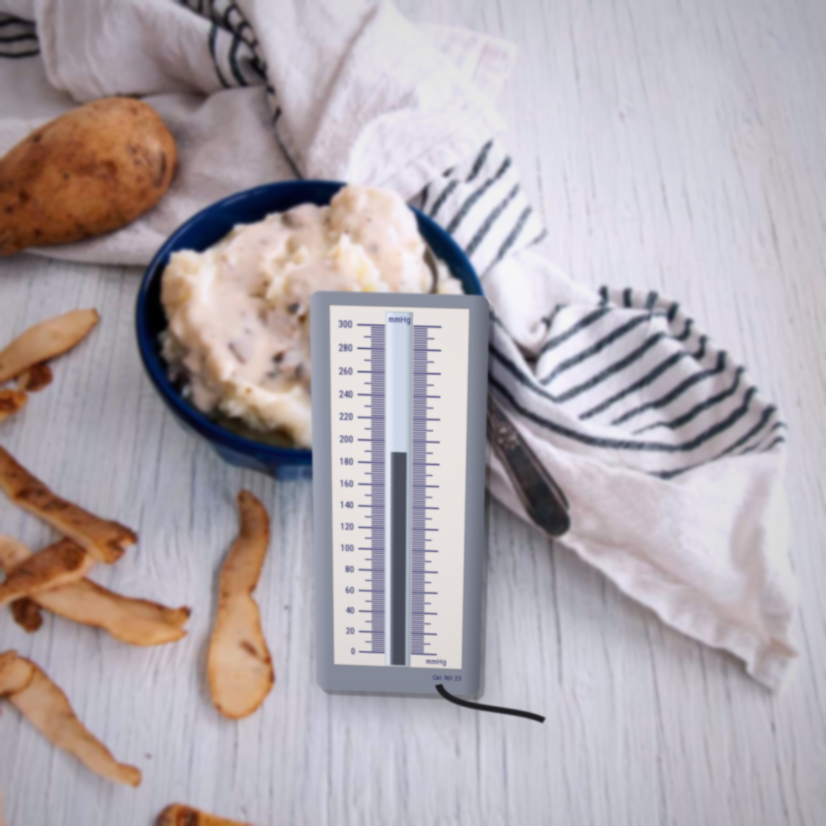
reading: {"value": 190, "unit": "mmHg"}
